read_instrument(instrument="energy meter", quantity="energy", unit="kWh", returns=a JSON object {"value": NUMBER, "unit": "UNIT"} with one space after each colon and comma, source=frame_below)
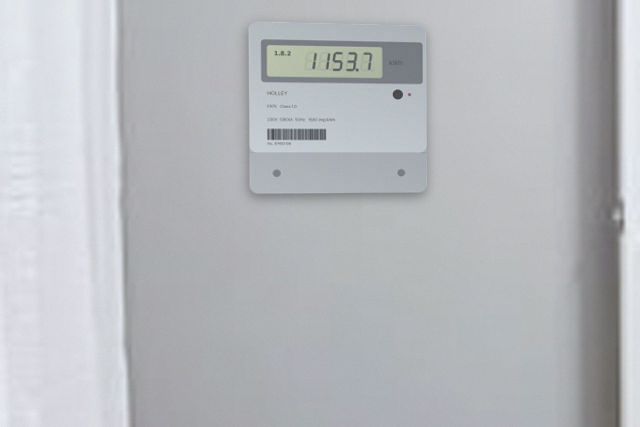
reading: {"value": 1153.7, "unit": "kWh"}
